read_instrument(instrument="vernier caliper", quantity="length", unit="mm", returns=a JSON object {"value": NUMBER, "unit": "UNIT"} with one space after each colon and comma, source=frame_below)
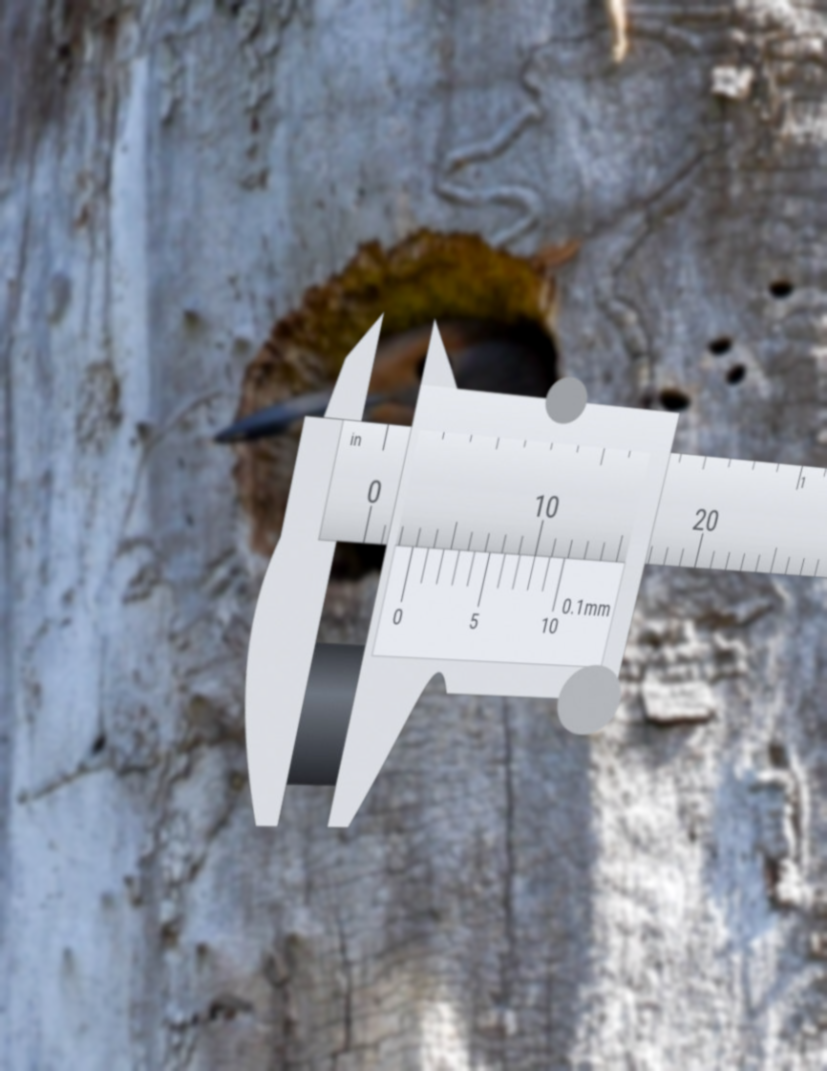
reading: {"value": 2.8, "unit": "mm"}
